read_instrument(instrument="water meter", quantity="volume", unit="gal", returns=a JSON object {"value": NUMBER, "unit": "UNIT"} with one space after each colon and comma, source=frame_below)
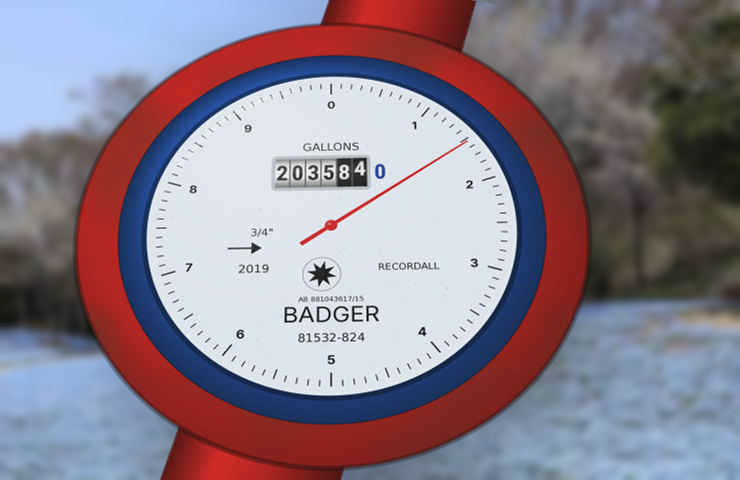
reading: {"value": 2035841.5, "unit": "gal"}
